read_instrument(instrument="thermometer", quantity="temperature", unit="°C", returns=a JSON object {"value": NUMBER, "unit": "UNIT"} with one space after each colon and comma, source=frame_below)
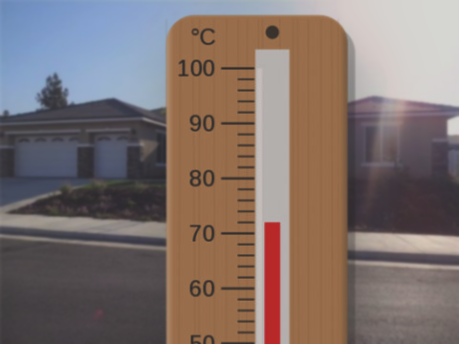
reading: {"value": 72, "unit": "°C"}
